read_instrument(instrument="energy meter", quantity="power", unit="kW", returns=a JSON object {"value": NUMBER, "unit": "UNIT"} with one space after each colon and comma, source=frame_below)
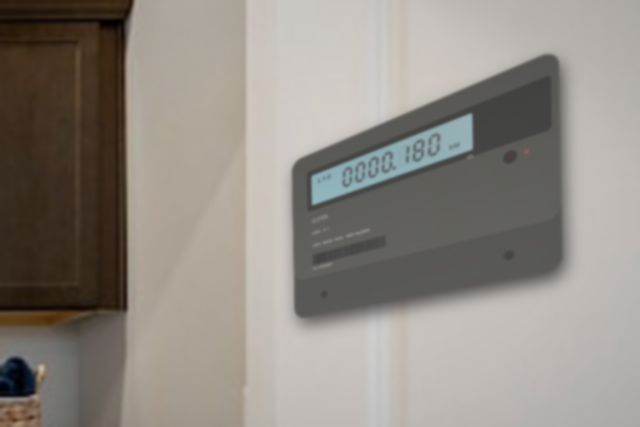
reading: {"value": 0.180, "unit": "kW"}
